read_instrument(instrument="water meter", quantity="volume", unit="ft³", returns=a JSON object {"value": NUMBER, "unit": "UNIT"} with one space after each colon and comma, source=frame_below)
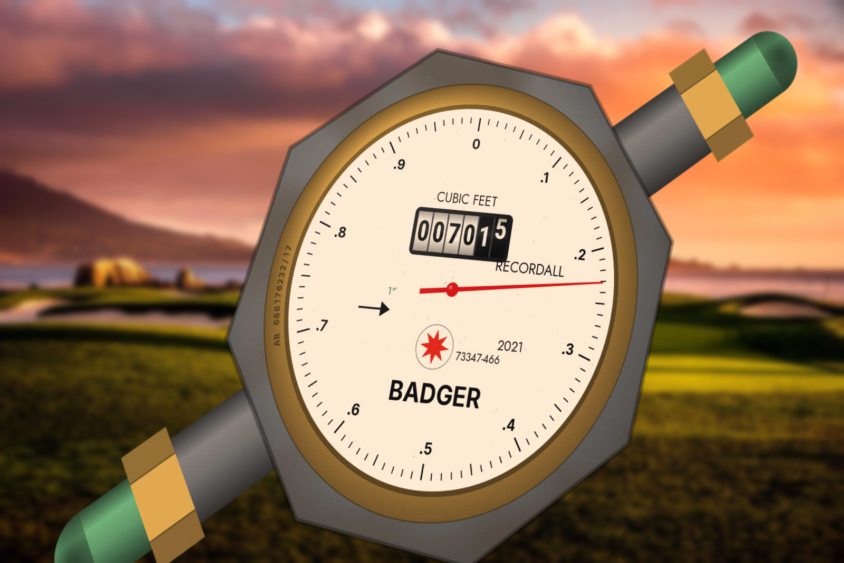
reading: {"value": 7015.23, "unit": "ft³"}
